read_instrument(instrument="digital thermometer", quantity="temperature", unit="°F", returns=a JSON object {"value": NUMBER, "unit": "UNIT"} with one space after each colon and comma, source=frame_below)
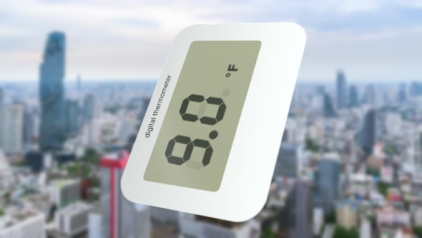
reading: {"value": 9.0, "unit": "°F"}
